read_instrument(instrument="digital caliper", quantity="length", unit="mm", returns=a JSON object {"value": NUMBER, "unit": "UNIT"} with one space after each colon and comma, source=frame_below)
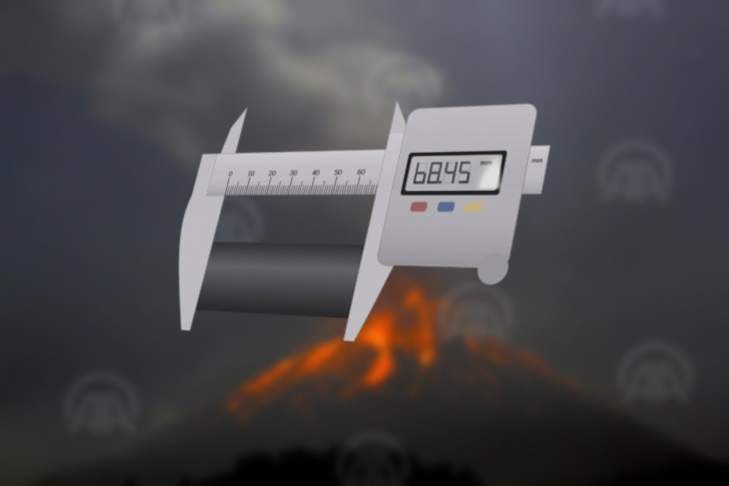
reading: {"value": 68.45, "unit": "mm"}
